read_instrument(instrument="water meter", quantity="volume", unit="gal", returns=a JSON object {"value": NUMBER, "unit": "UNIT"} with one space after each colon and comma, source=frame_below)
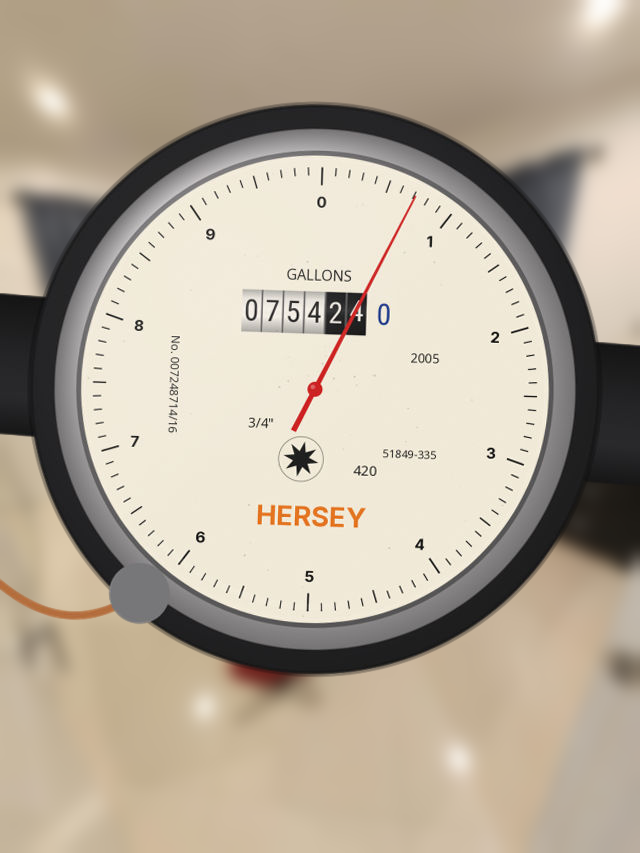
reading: {"value": 754240.7, "unit": "gal"}
